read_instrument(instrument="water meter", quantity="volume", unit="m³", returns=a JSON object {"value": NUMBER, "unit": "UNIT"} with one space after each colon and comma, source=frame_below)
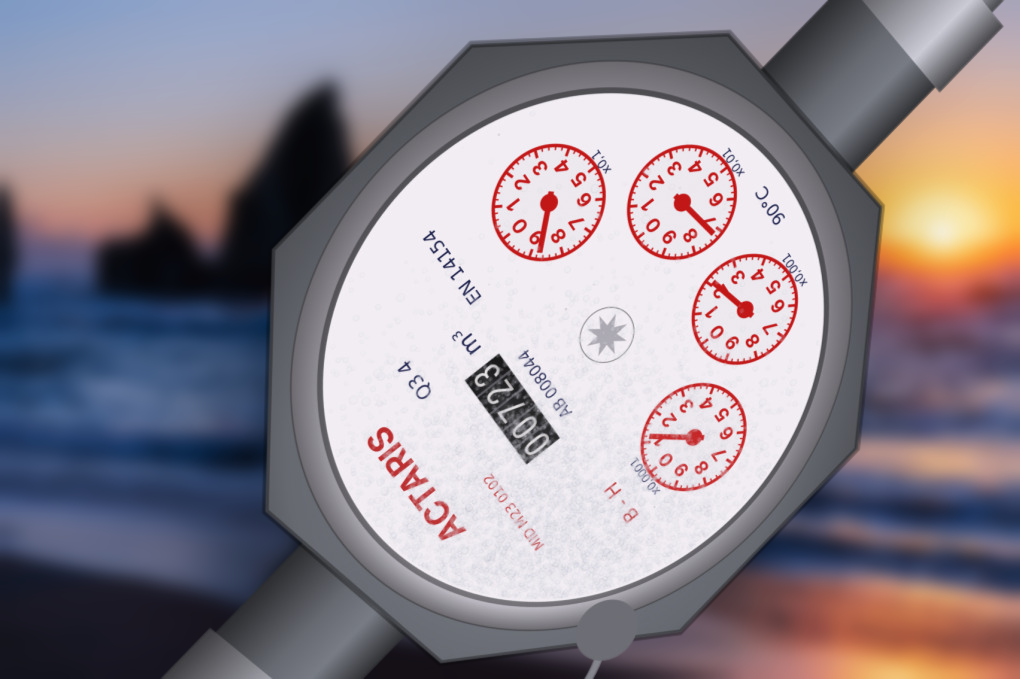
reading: {"value": 723.8721, "unit": "m³"}
